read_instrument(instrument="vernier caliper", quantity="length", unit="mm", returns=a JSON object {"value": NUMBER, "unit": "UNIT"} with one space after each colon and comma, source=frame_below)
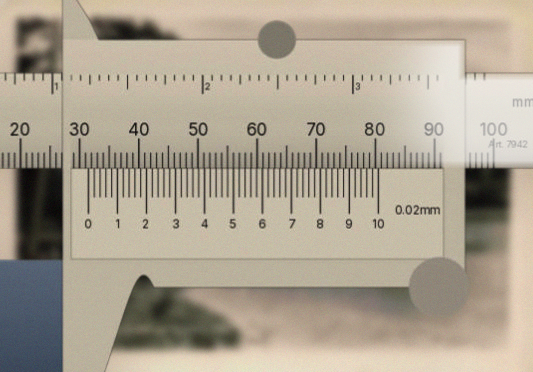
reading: {"value": 31.5, "unit": "mm"}
